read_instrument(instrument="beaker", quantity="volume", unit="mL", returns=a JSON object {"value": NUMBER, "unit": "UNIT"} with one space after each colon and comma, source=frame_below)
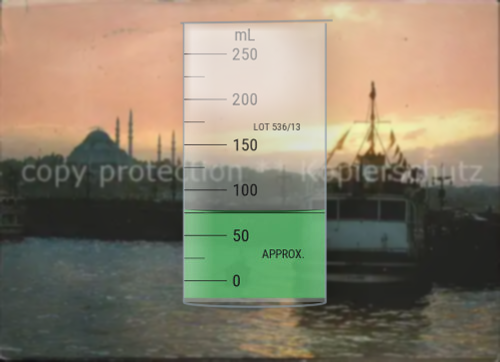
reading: {"value": 75, "unit": "mL"}
